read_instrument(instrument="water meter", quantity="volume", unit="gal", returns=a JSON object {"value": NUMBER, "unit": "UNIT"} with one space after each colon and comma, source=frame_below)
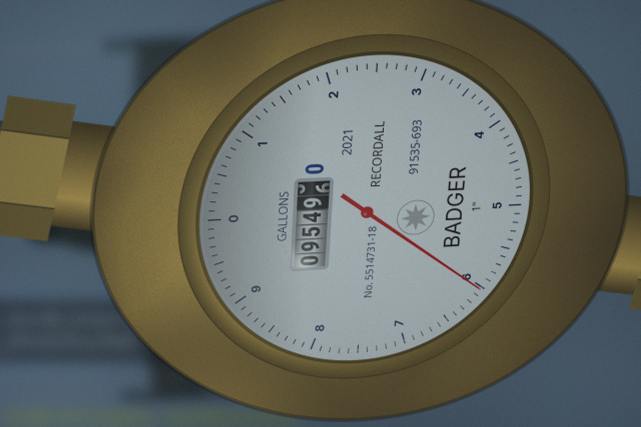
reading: {"value": 954956.0, "unit": "gal"}
